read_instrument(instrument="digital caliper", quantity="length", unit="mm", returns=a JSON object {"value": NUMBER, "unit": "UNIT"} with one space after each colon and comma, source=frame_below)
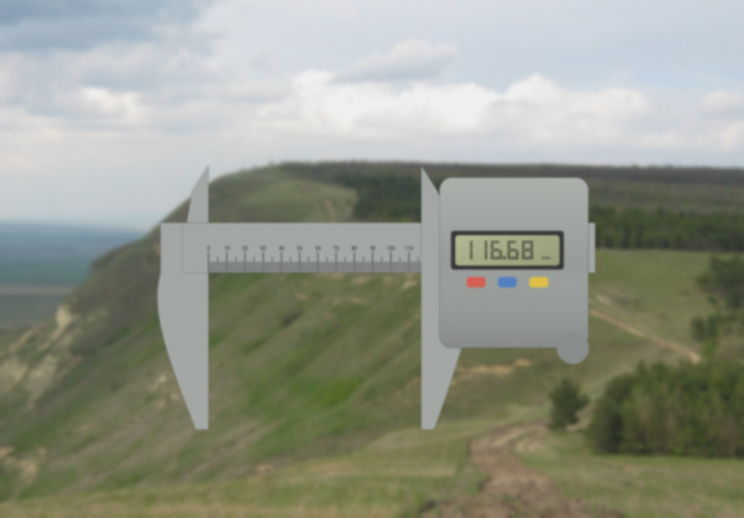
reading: {"value": 116.68, "unit": "mm"}
